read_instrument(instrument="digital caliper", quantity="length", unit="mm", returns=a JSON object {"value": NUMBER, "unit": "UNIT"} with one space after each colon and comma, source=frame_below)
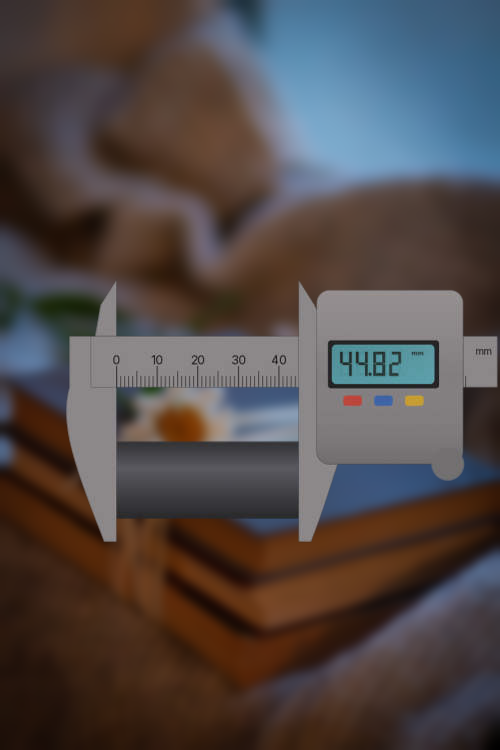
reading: {"value": 44.82, "unit": "mm"}
